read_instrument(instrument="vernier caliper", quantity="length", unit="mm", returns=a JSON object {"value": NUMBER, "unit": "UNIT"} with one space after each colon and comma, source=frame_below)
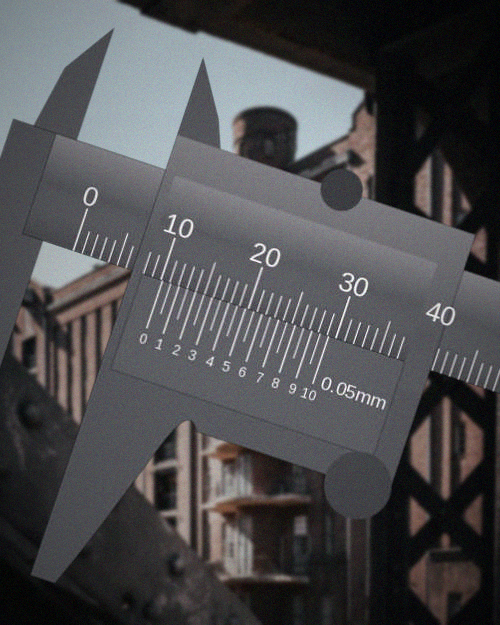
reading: {"value": 10.2, "unit": "mm"}
